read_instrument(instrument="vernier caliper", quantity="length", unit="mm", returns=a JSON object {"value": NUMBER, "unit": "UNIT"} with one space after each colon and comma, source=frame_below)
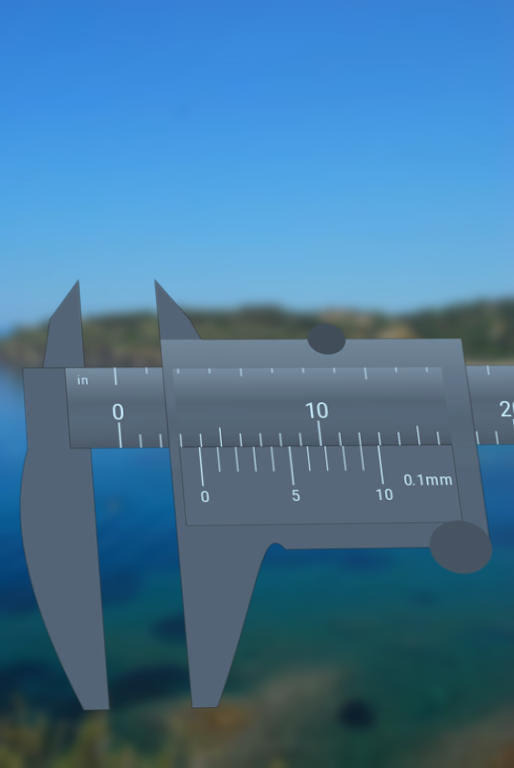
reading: {"value": 3.9, "unit": "mm"}
